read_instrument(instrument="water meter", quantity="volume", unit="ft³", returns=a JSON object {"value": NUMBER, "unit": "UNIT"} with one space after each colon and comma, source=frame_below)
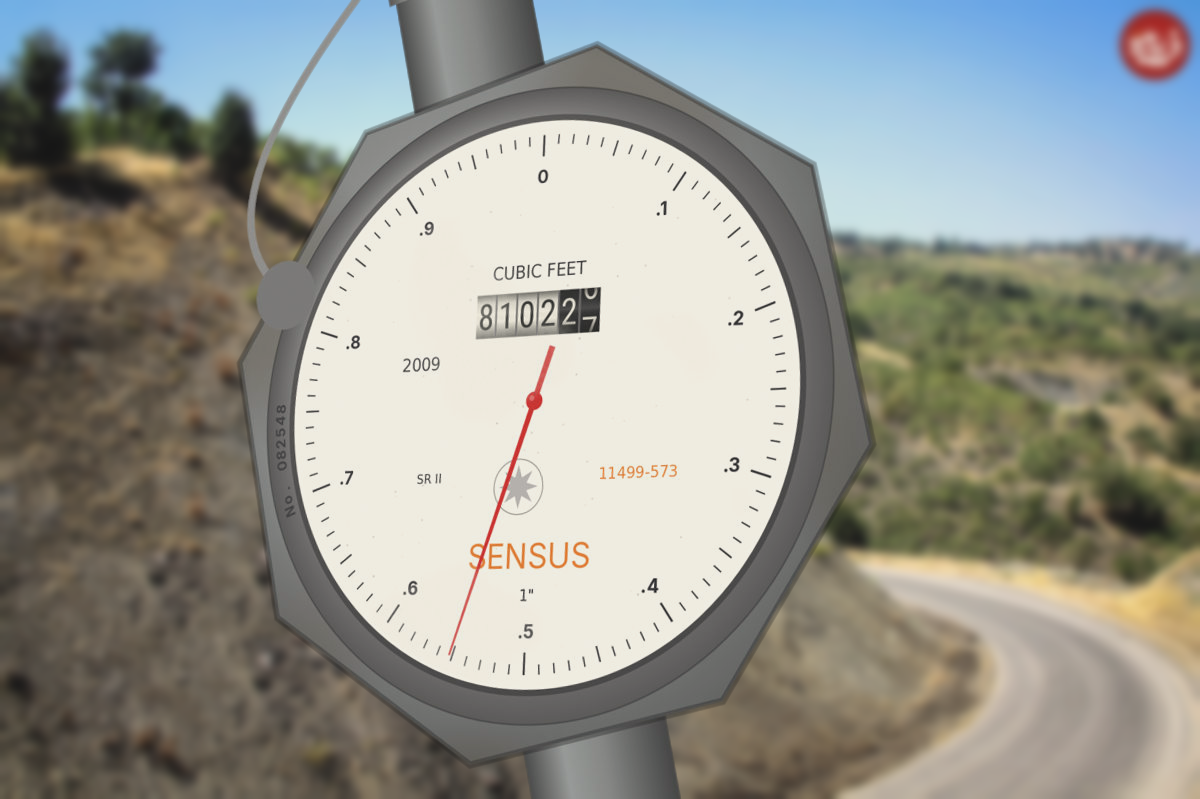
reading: {"value": 810226.55, "unit": "ft³"}
